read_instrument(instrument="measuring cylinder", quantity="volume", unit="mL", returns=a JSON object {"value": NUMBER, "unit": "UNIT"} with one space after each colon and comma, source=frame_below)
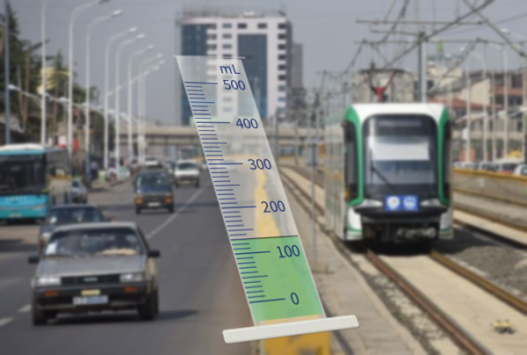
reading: {"value": 130, "unit": "mL"}
